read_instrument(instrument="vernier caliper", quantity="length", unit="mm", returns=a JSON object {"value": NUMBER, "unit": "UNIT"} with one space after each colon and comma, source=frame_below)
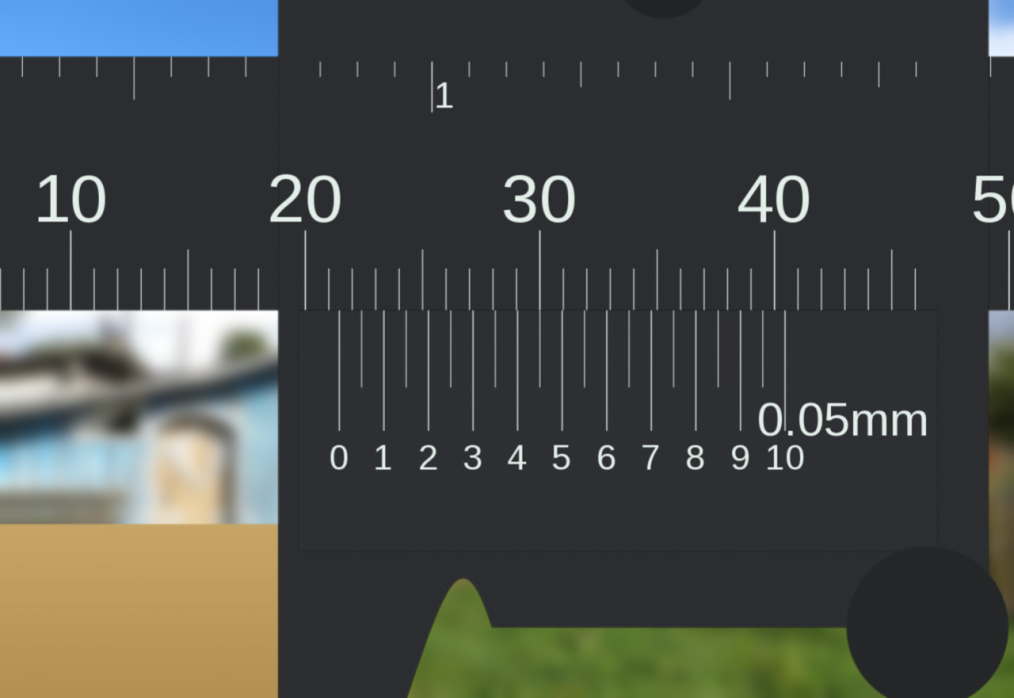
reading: {"value": 21.45, "unit": "mm"}
